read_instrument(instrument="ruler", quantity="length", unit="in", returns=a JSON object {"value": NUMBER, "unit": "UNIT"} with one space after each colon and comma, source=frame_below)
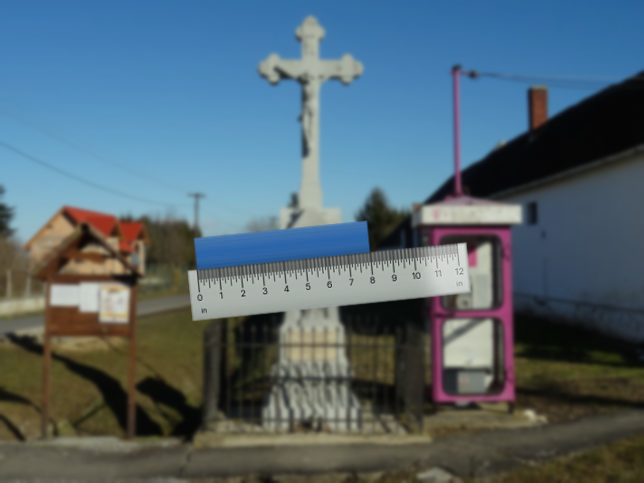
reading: {"value": 8, "unit": "in"}
